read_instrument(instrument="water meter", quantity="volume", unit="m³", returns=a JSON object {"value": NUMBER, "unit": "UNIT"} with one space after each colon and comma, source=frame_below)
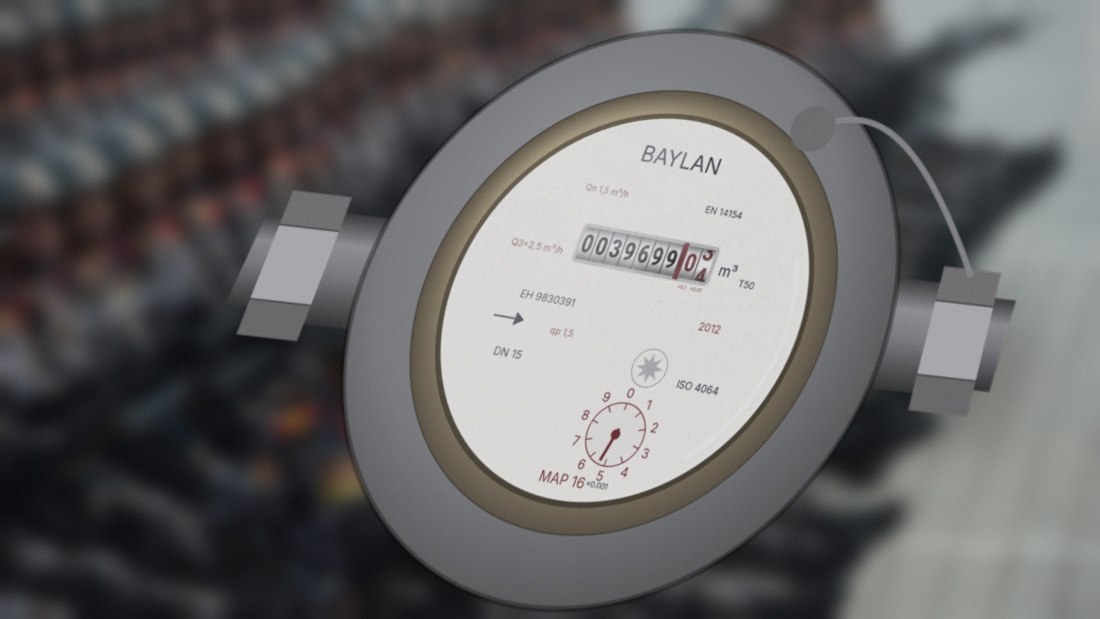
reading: {"value": 39699.035, "unit": "m³"}
